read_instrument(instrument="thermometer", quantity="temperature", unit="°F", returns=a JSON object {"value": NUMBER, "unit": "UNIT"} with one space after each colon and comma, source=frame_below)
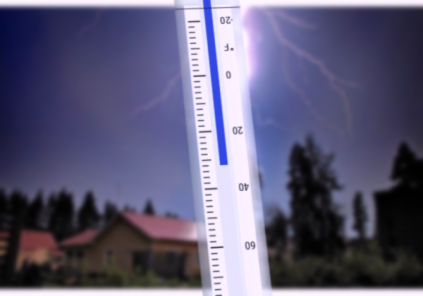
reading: {"value": 32, "unit": "°F"}
